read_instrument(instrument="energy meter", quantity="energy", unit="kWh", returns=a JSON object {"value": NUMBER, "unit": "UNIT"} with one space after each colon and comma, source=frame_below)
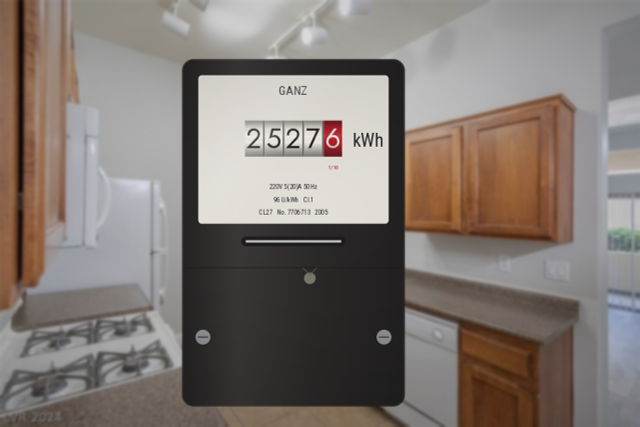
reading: {"value": 2527.6, "unit": "kWh"}
